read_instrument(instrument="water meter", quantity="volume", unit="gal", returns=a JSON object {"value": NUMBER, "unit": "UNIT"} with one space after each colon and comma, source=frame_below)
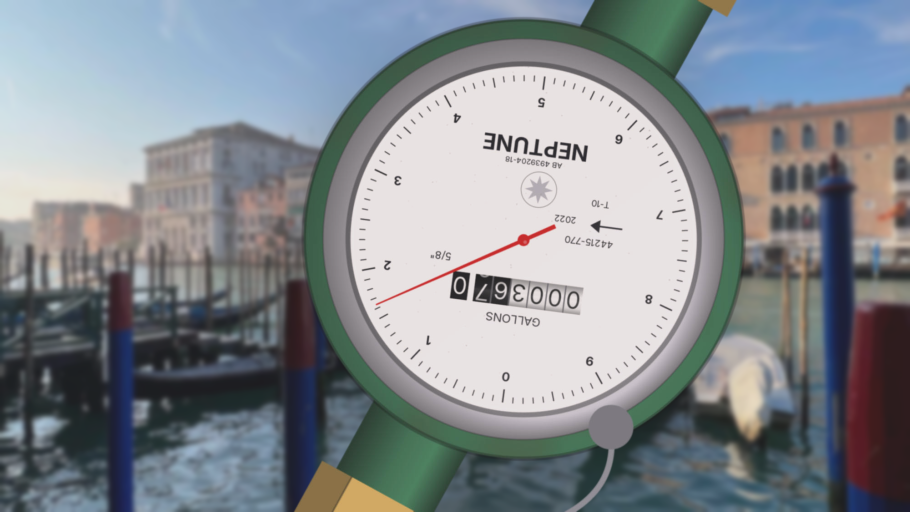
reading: {"value": 3671.6, "unit": "gal"}
